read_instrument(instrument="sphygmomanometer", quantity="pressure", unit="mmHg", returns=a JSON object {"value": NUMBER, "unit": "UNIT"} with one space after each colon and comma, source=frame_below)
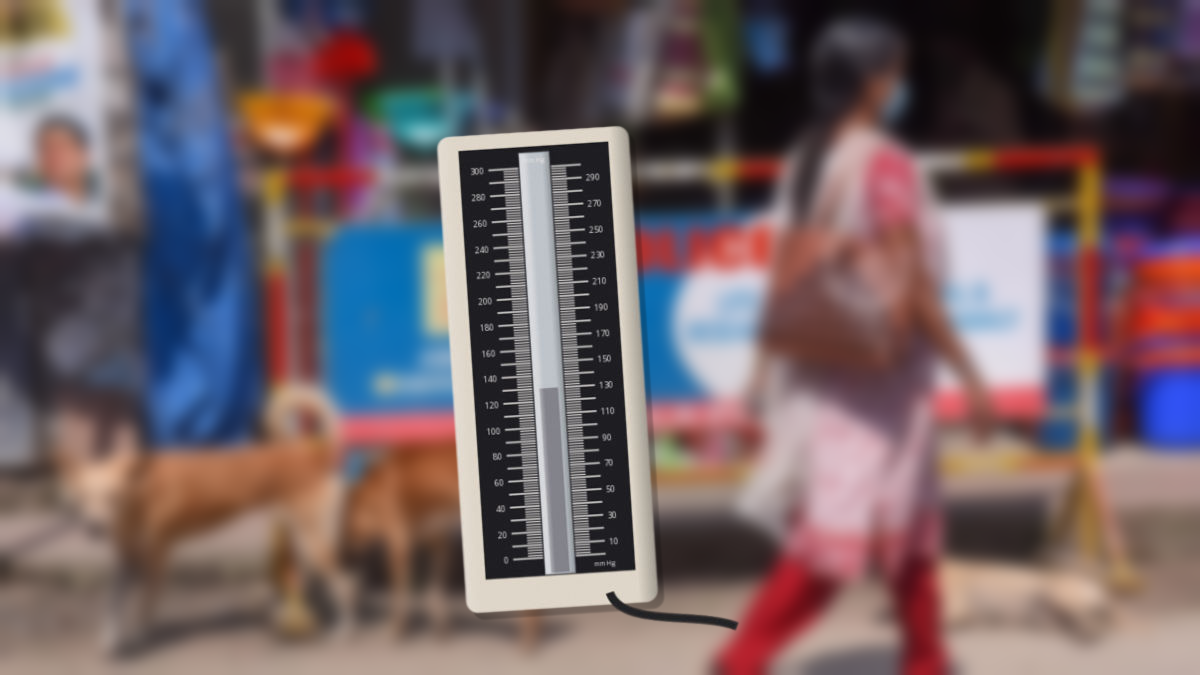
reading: {"value": 130, "unit": "mmHg"}
